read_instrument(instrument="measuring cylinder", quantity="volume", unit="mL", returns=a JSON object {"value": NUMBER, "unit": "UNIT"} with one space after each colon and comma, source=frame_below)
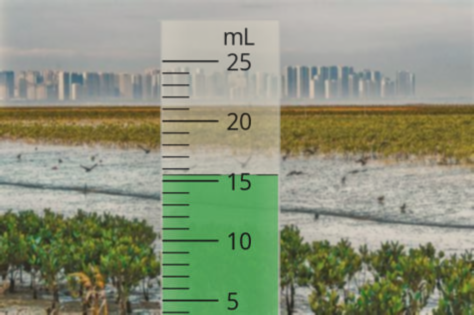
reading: {"value": 15.5, "unit": "mL"}
